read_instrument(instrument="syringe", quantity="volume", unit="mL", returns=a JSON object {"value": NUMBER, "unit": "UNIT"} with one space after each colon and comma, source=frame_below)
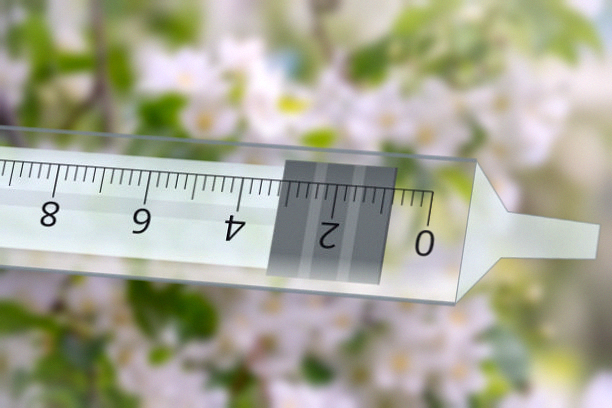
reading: {"value": 0.8, "unit": "mL"}
